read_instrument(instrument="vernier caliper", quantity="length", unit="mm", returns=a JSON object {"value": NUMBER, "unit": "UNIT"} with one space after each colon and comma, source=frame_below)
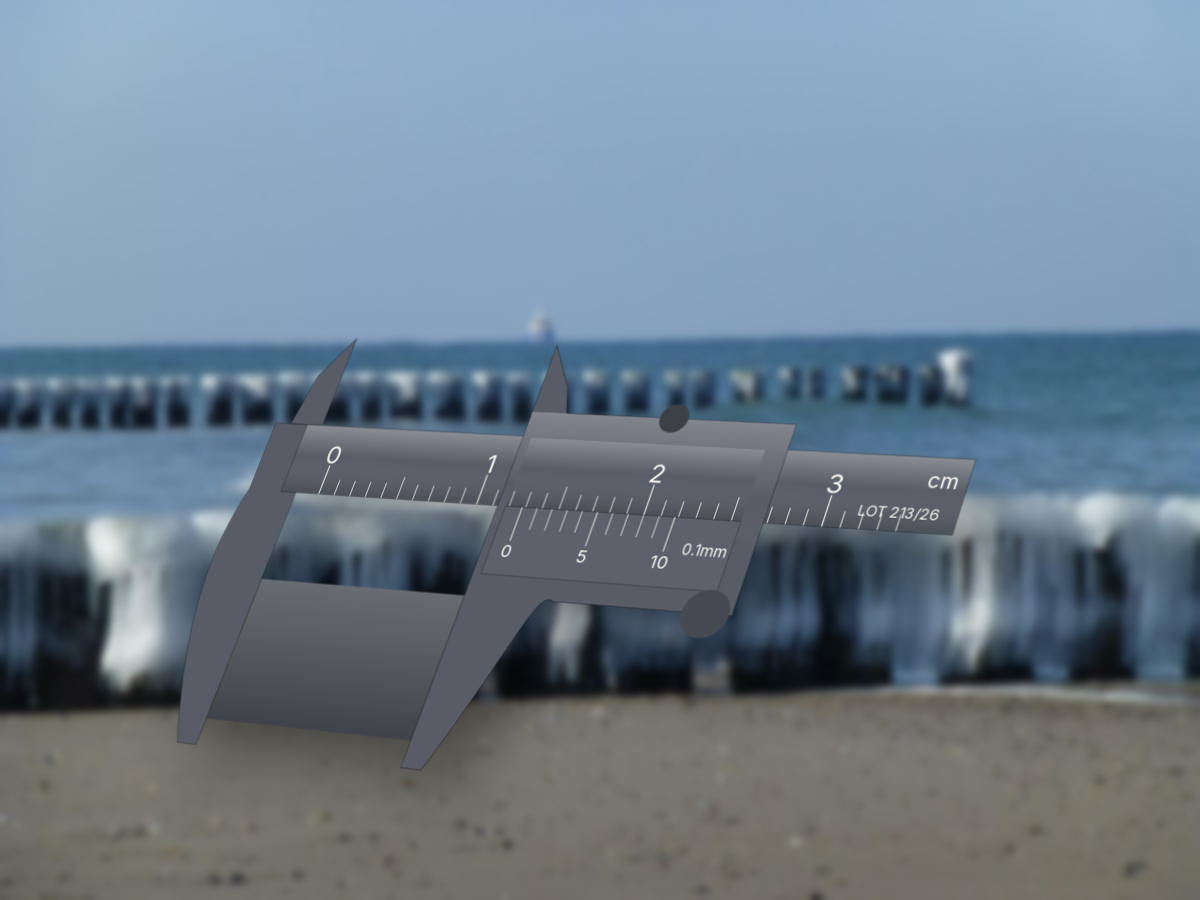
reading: {"value": 12.8, "unit": "mm"}
